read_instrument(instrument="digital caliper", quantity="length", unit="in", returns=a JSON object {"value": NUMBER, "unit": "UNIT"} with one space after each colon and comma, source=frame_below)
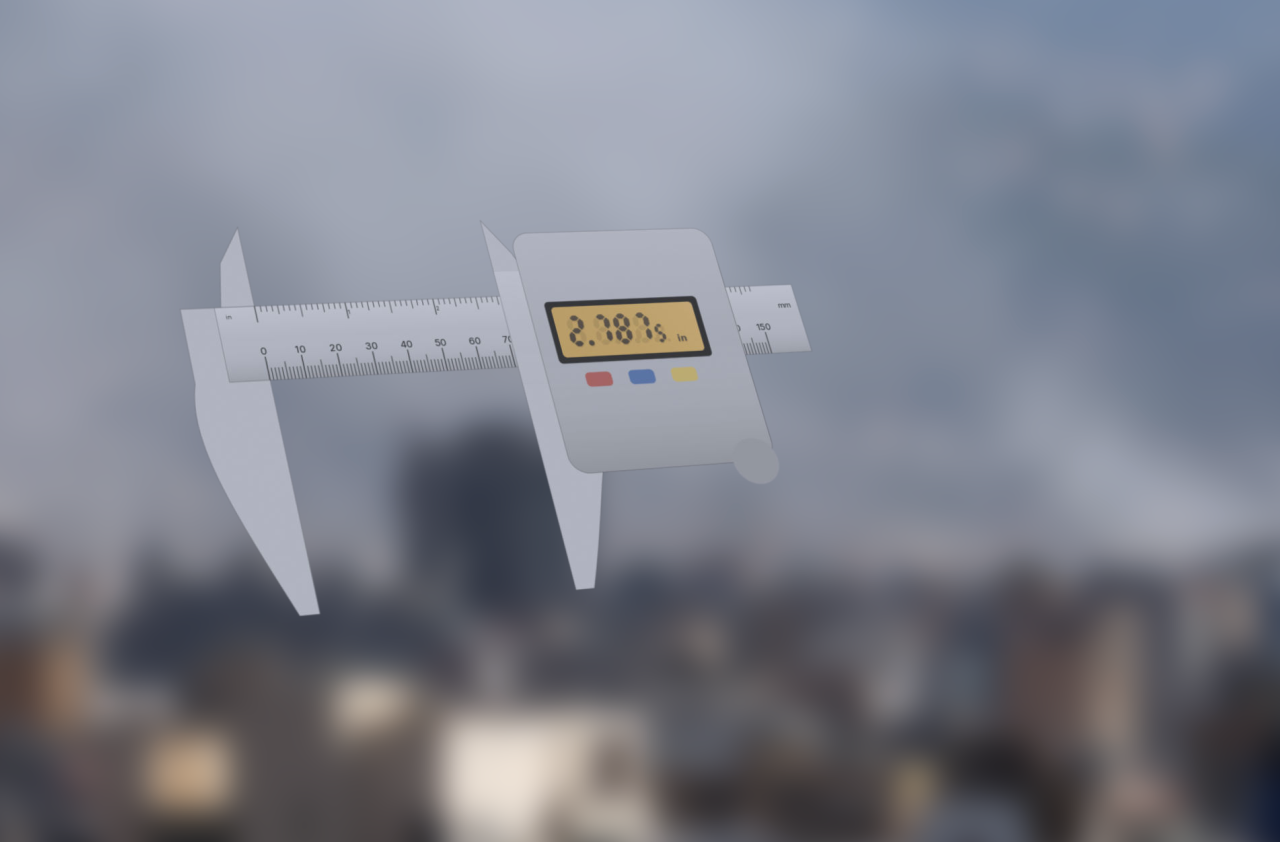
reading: {"value": 2.7875, "unit": "in"}
